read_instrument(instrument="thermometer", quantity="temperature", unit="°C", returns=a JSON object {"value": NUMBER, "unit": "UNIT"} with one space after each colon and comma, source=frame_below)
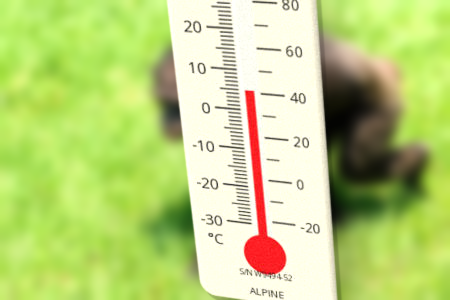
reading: {"value": 5, "unit": "°C"}
